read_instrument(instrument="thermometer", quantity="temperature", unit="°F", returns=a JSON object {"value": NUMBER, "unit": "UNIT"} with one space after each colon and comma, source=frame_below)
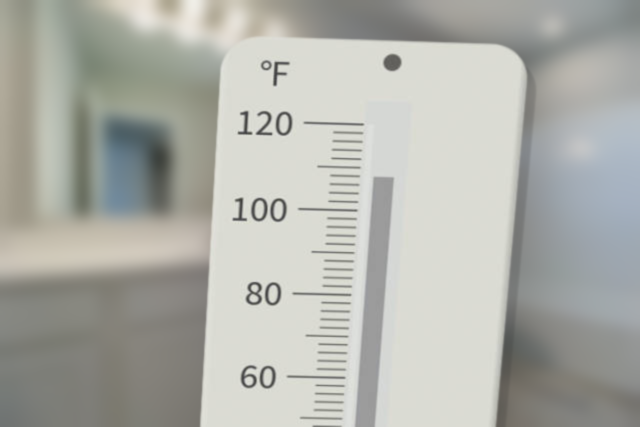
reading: {"value": 108, "unit": "°F"}
